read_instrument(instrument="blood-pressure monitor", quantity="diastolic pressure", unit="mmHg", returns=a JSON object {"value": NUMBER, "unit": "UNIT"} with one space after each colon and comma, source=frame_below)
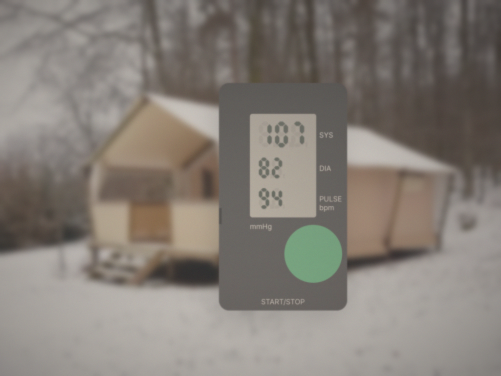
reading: {"value": 82, "unit": "mmHg"}
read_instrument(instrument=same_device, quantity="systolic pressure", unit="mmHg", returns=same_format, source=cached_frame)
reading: {"value": 107, "unit": "mmHg"}
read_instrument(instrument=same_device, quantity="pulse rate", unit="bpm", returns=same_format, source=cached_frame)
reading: {"value": 94, "unit": "bpm"}
